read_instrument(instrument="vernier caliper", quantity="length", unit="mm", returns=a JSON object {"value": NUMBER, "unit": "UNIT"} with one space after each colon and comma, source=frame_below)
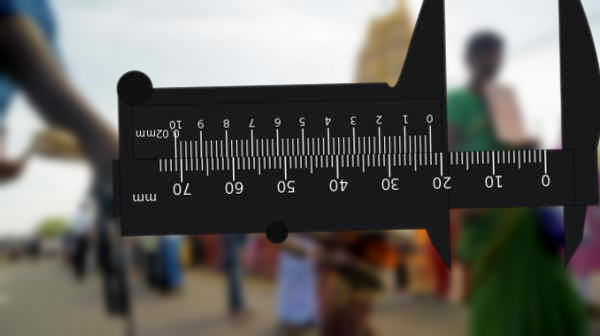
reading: {"value": 22.0, "unit": "mm"}
